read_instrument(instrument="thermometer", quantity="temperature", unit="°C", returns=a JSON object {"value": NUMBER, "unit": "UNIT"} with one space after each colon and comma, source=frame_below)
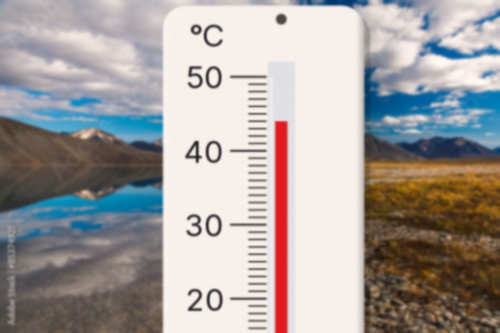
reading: {"value": 44, "unit": "°C"}
